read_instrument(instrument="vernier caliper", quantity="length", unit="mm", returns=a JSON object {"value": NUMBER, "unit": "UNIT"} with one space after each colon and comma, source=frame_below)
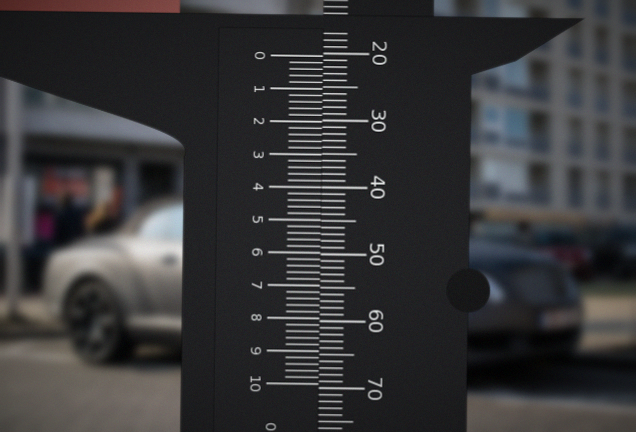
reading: {"value": 20.4, "unit": "mm"}
